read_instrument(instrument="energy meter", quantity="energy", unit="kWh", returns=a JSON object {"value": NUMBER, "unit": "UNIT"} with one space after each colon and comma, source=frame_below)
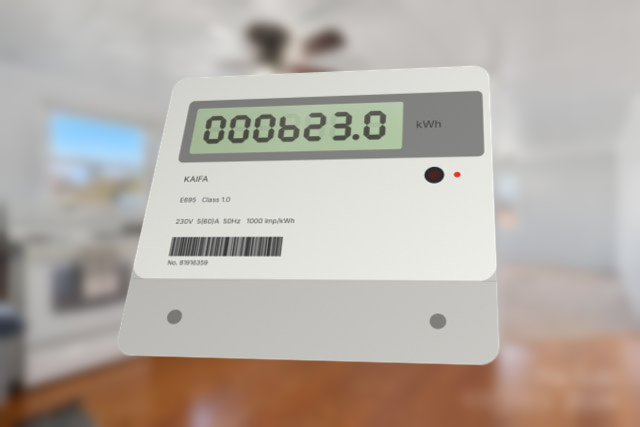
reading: {"value": 623.0, "unit": "kWh"}
